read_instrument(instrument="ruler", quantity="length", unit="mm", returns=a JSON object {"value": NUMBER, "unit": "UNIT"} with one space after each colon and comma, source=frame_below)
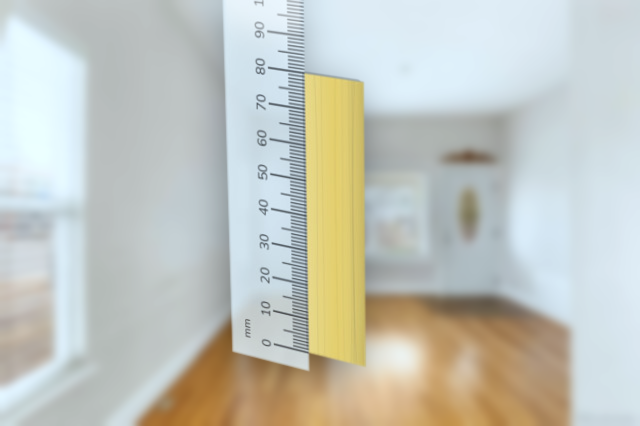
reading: {"value": 80, "unit": "mm"}
